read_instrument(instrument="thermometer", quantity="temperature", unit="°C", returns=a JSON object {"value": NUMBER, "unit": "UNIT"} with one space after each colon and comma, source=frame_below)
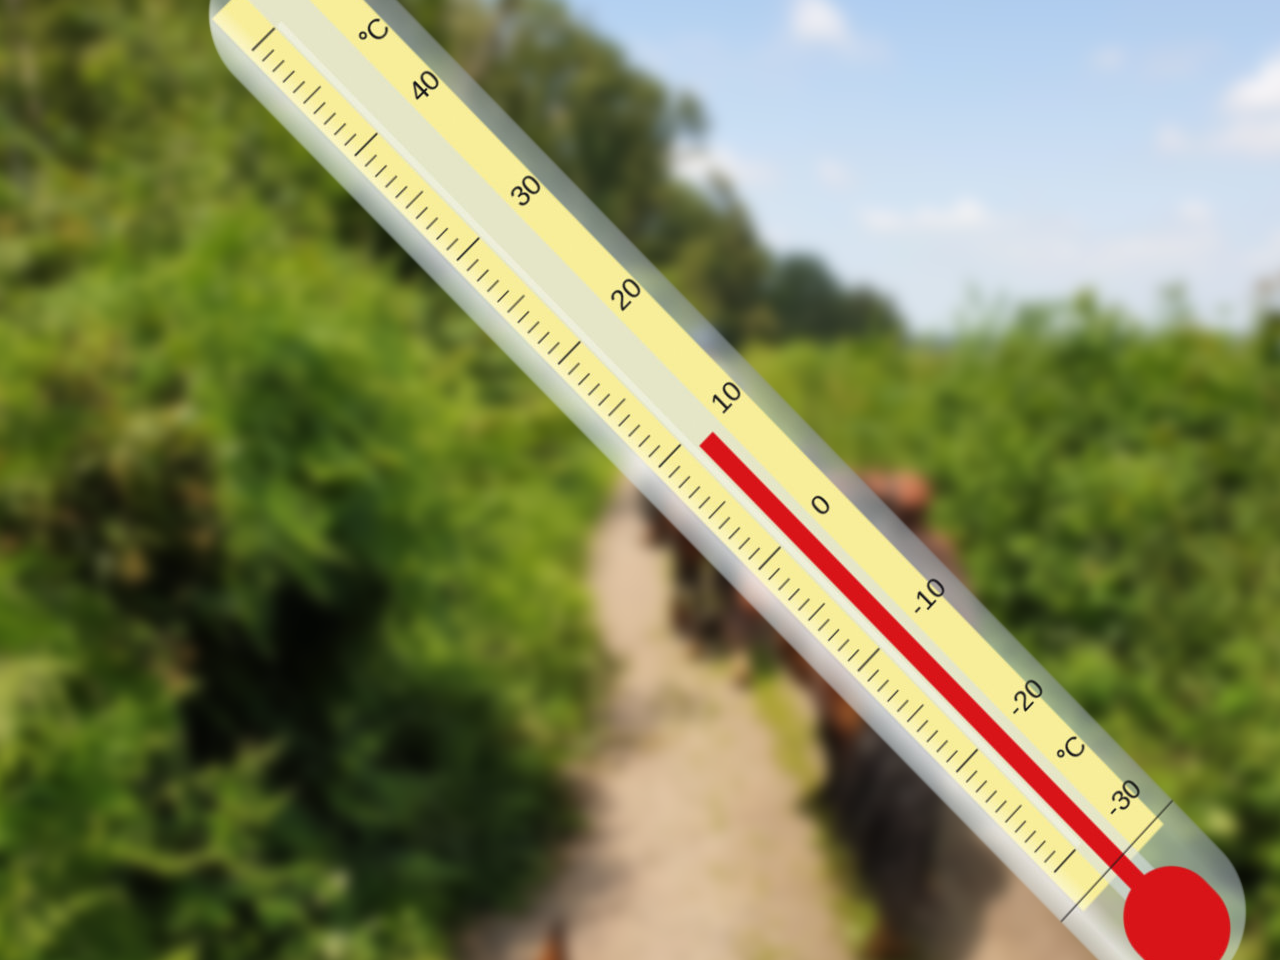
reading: {"value": 9, "unit": "°C"}
